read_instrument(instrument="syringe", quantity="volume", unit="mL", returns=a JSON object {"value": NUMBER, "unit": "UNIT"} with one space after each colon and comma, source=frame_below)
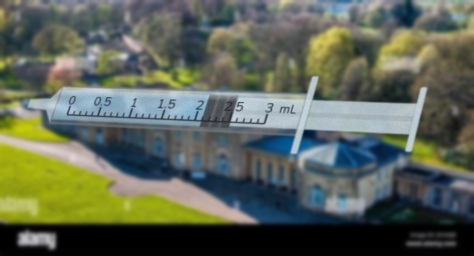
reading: {"value": 2.1, "unit": "mL"}
